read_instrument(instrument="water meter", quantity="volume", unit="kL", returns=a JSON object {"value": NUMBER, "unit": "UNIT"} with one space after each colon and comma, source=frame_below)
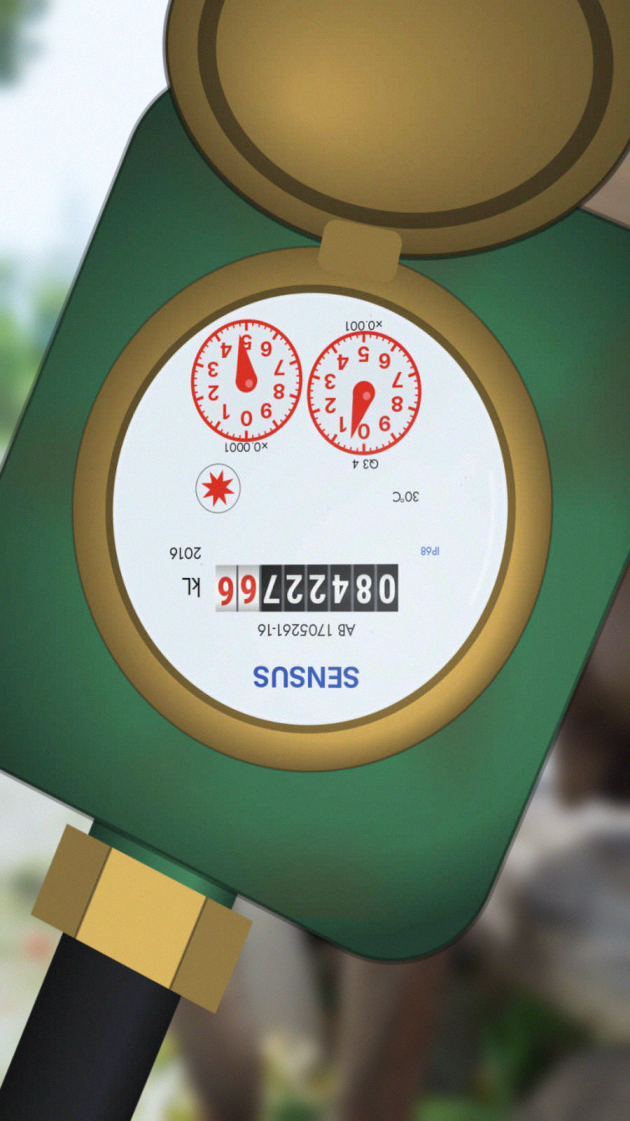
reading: {"value": 84227.6604, "unit": "kL"}
